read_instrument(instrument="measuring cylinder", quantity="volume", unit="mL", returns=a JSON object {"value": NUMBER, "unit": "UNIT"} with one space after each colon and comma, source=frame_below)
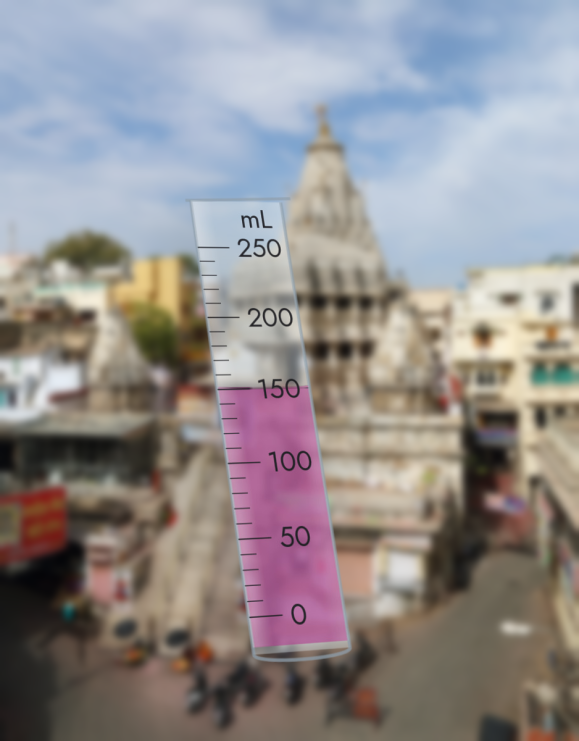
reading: {"value": 150, "unit": "mL"}
